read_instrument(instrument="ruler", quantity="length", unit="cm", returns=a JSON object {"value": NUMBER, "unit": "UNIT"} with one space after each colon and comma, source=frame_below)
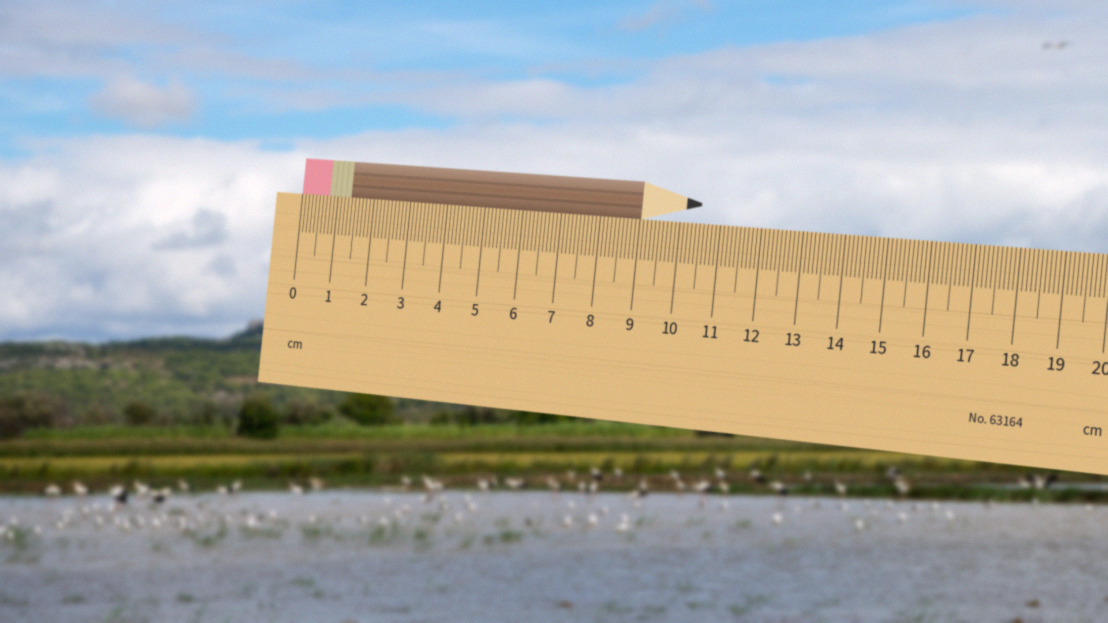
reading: {"value": 10.5, "unit": "cm"}
